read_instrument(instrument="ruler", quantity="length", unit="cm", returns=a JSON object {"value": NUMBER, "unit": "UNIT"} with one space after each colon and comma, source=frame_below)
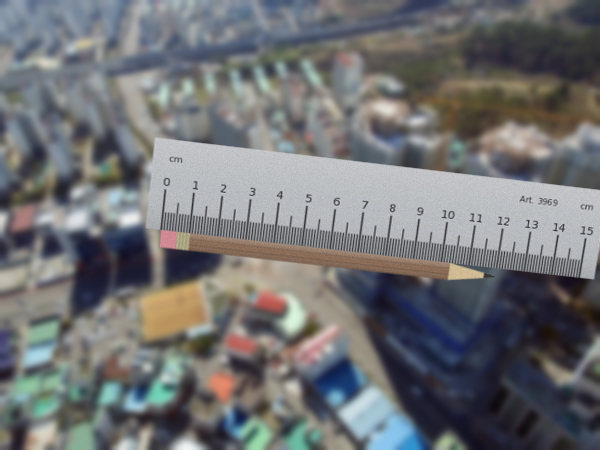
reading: {"value": 12, "unit": "cm"}
